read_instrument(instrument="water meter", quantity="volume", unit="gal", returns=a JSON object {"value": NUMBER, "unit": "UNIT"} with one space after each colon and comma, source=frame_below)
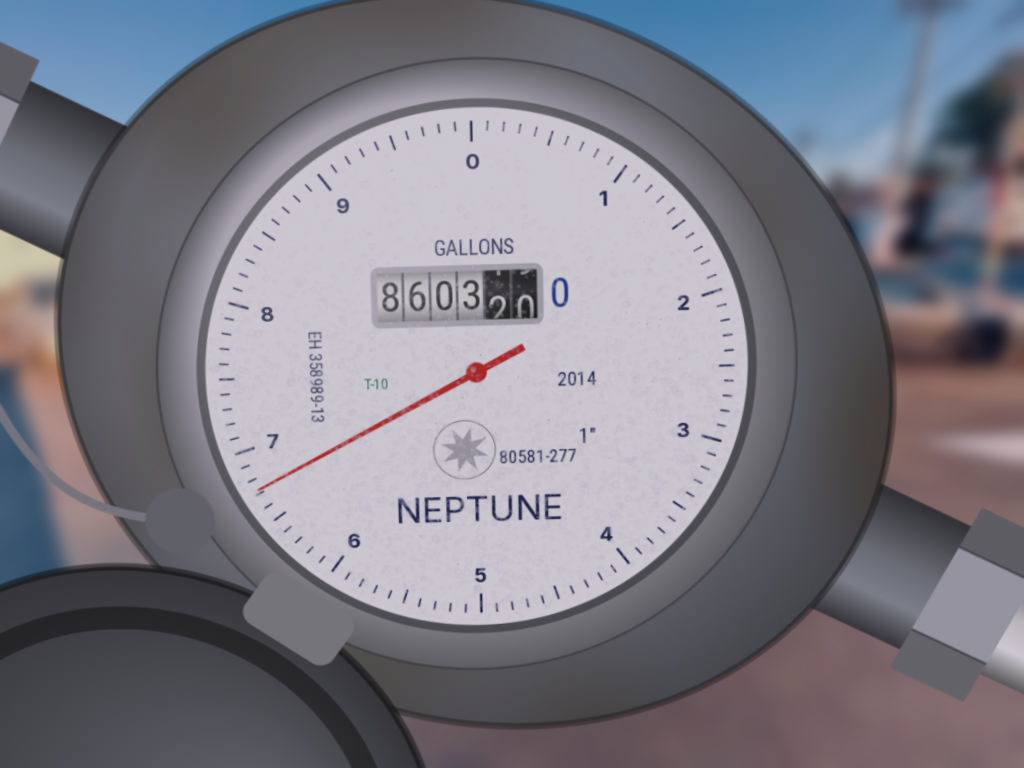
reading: {"value": 8603196.7, "unit": "gal"}
